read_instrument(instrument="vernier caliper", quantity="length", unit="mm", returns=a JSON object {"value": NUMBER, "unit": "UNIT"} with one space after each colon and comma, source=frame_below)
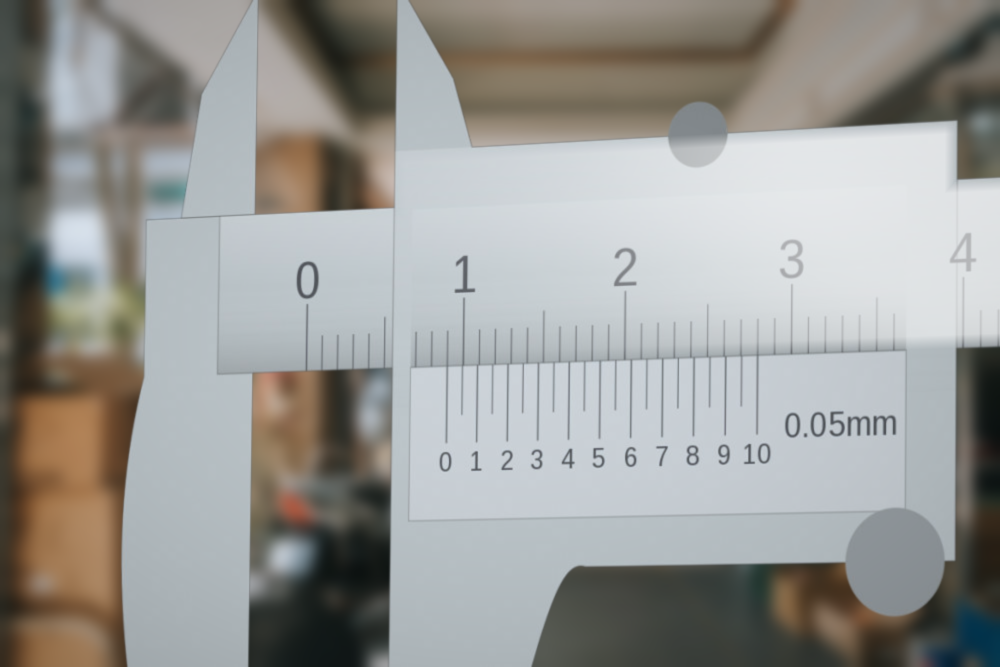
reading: {"value": 9.0, "unit": "mm"}
